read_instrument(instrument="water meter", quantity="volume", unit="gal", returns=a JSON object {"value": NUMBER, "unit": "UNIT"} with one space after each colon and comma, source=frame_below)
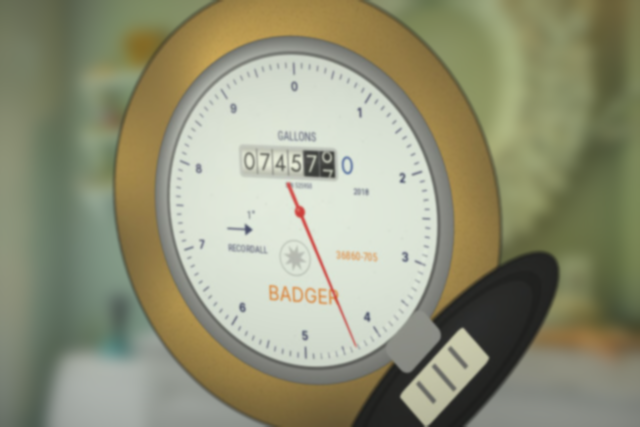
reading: {"value": 745764.3, "unit": "gal"}
